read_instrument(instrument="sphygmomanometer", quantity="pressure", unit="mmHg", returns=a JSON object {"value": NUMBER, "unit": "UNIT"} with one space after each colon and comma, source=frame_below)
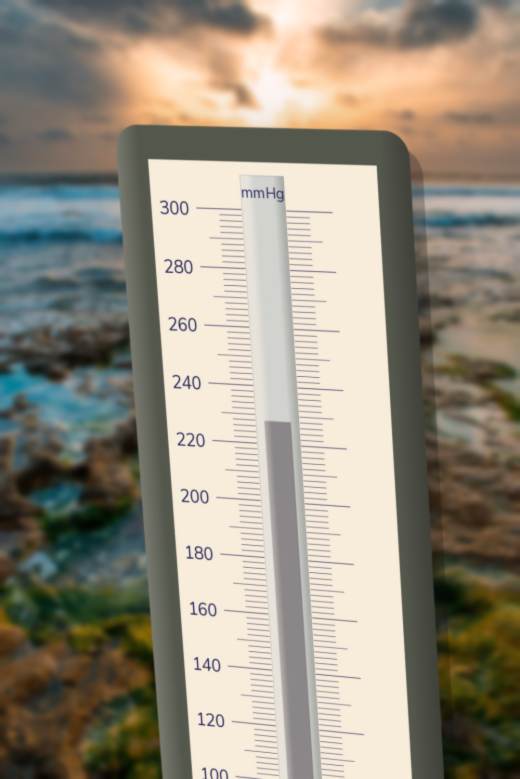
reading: {"value": 228, "unit": "mmHg"}
